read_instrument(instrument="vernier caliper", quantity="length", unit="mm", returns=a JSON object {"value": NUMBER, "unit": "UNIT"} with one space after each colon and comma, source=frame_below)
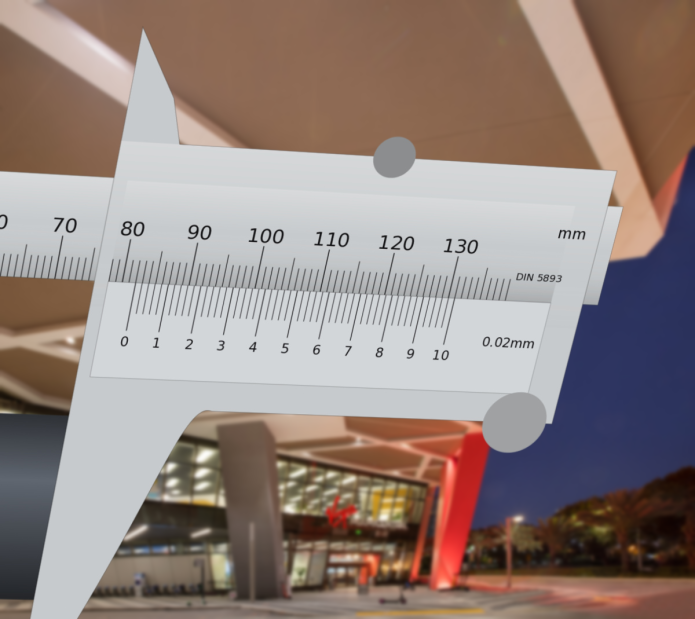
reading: {"value": 82.0, "unit": "mm"}
